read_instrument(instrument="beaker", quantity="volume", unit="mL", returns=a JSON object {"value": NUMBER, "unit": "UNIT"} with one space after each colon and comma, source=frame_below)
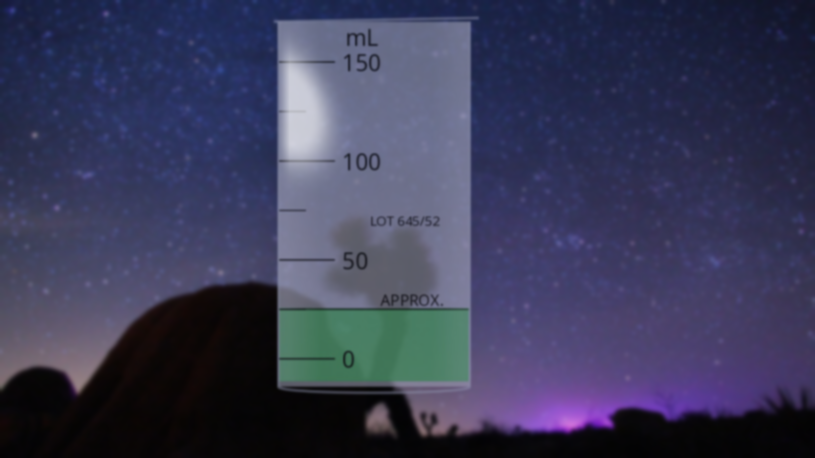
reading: {"value": 25, "unit": "mL"}
